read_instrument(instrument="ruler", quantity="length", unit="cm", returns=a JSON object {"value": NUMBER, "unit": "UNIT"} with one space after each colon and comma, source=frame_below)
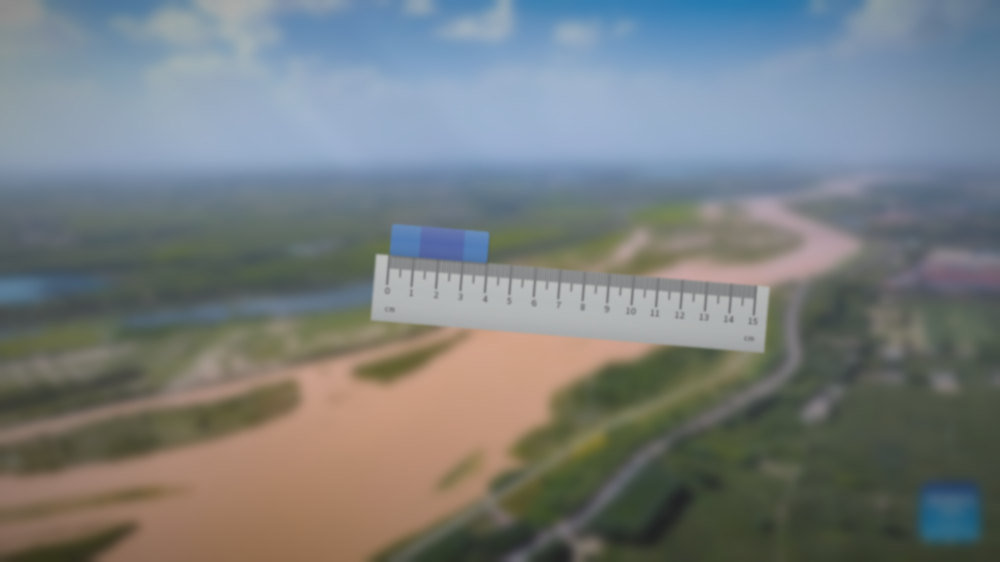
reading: {"value": 4, "unit": "cm"}
